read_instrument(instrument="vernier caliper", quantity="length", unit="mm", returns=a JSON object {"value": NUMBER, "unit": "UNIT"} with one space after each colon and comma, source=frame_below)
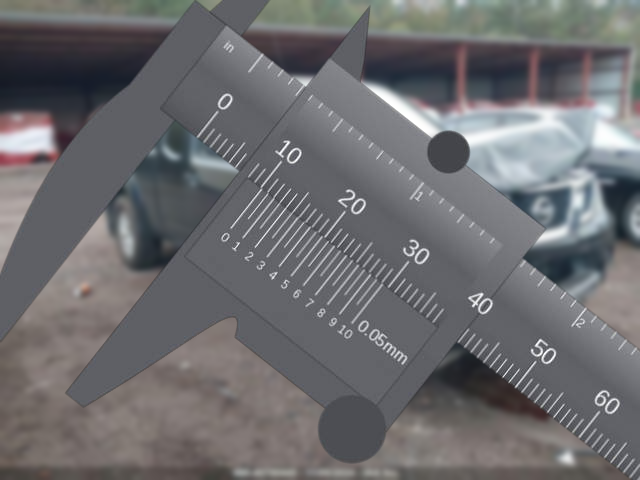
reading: {"value": 10.2, "unit": "mm"}
